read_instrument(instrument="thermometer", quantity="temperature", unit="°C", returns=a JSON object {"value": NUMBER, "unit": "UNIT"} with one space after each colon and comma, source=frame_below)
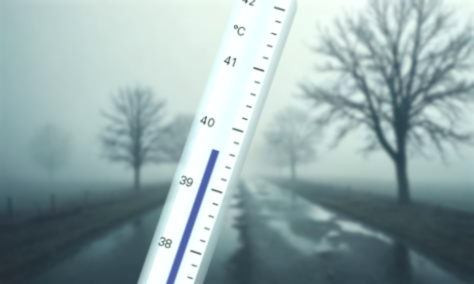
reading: {"value": 39.6, "unit": "°C"}
